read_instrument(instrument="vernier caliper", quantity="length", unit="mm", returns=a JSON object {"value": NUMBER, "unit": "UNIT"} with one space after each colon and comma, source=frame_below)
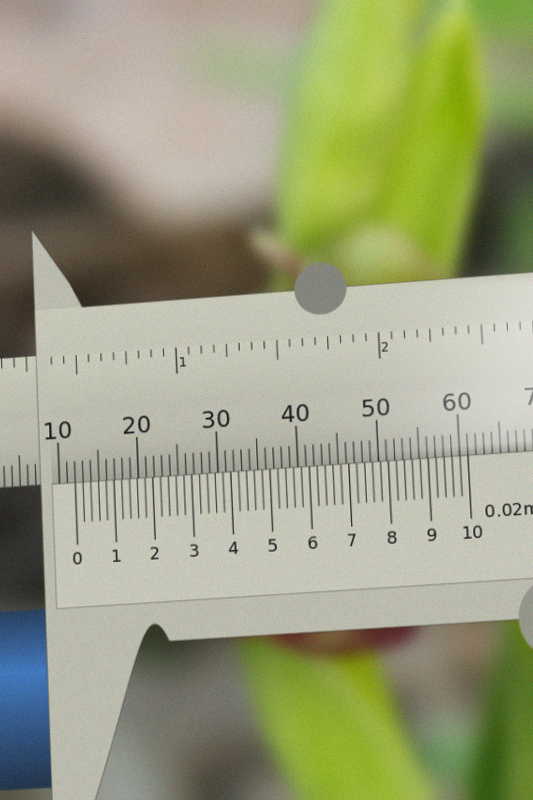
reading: {"value": 12.0, "unit": "mm"}
